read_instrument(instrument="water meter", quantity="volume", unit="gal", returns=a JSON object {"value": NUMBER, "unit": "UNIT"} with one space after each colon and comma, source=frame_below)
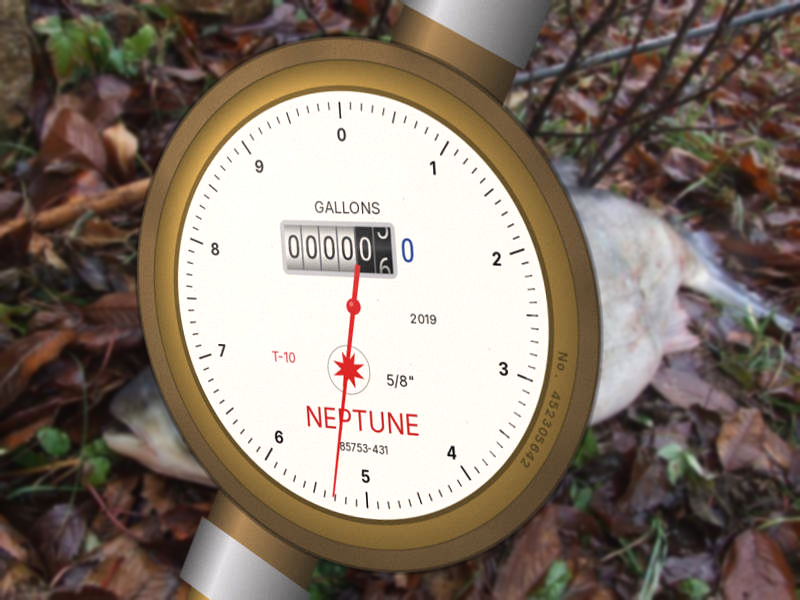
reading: {"value": 55.3, "unit": "gal"}
